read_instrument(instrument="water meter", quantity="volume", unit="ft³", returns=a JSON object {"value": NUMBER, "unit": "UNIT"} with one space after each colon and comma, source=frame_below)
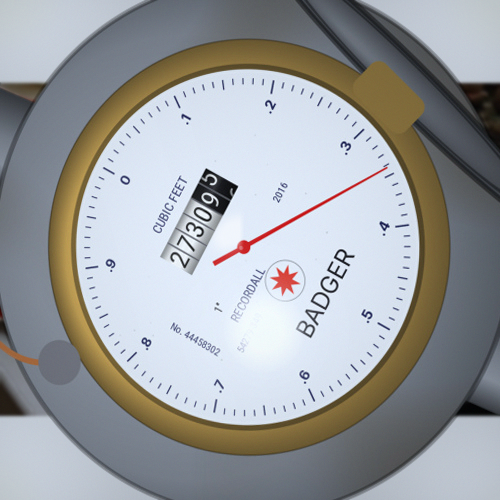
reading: {"value": 273095.34, "unit": "ft³"}
